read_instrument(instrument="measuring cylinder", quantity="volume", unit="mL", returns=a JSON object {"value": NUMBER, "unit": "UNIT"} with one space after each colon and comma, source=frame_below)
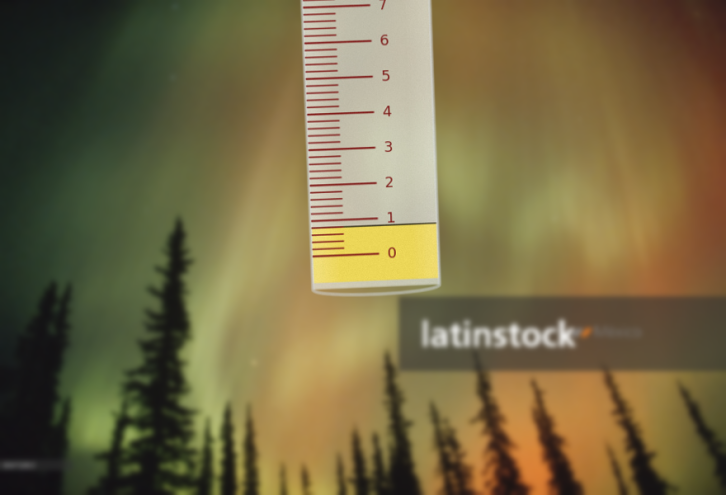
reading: {"value": 0.8, "unit": "mL"}
